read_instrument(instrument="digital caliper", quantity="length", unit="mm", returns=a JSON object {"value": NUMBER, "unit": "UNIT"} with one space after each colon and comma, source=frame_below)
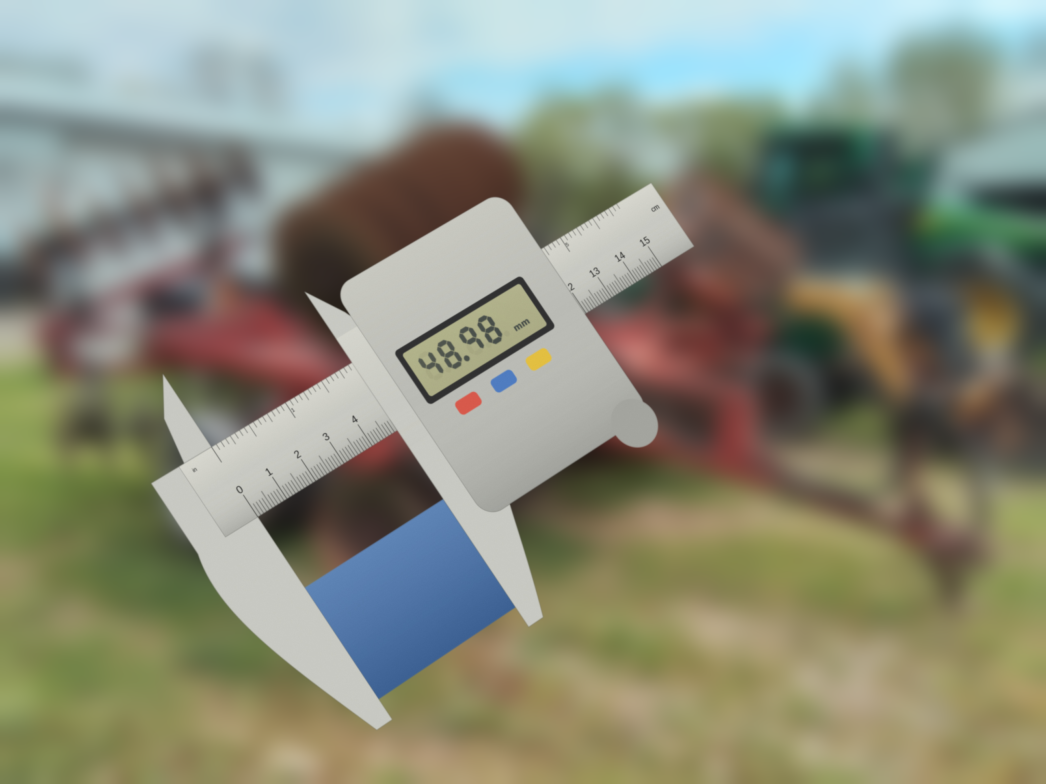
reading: {"value": 48.98, "unit": "mm"}
